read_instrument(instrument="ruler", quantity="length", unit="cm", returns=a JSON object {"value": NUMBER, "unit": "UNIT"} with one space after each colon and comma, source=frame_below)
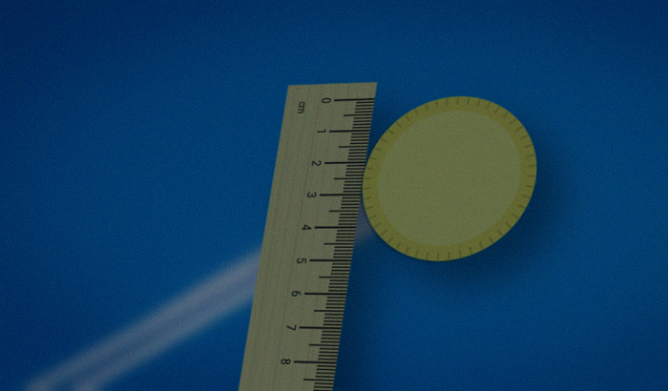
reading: {"value": 5, "unit": "cm"}
